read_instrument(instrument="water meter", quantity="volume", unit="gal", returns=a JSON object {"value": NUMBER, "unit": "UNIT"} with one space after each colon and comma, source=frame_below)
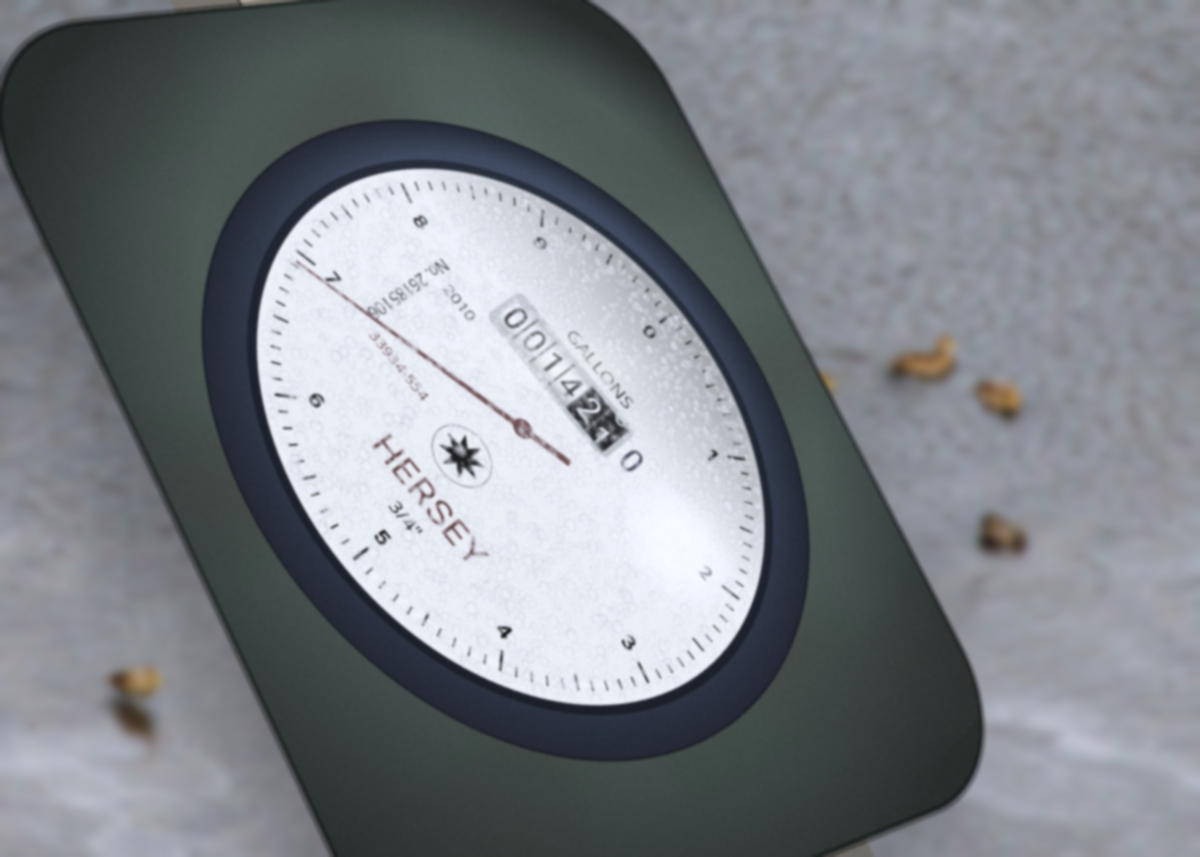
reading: {"value": 14206.9, "unit": "gal"}
